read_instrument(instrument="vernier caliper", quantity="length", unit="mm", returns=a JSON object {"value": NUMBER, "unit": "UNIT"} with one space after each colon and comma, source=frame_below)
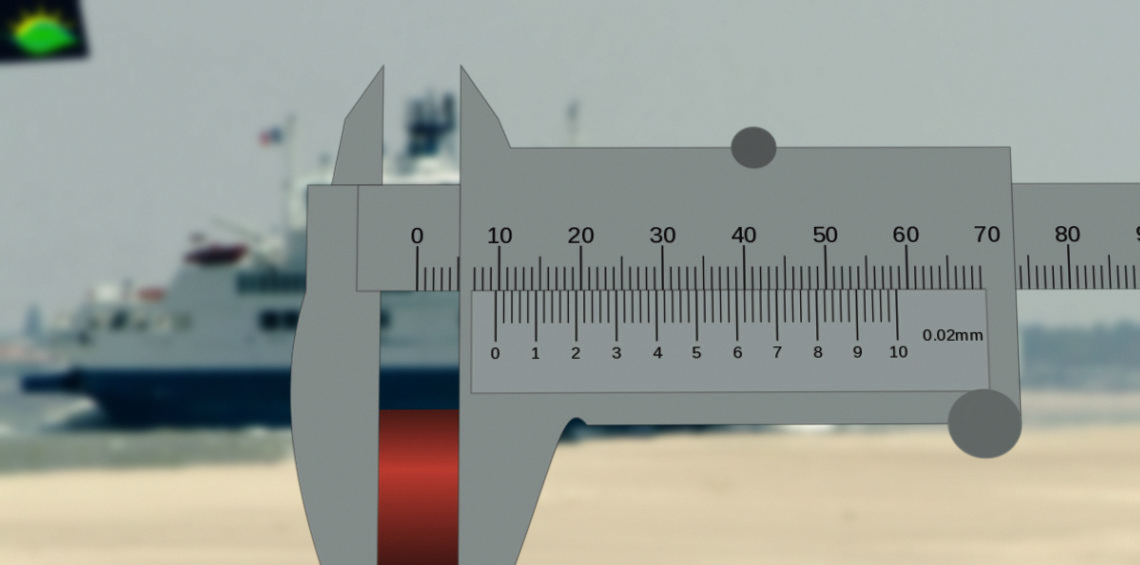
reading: {"value": 9.6, "unit": "mm"}
